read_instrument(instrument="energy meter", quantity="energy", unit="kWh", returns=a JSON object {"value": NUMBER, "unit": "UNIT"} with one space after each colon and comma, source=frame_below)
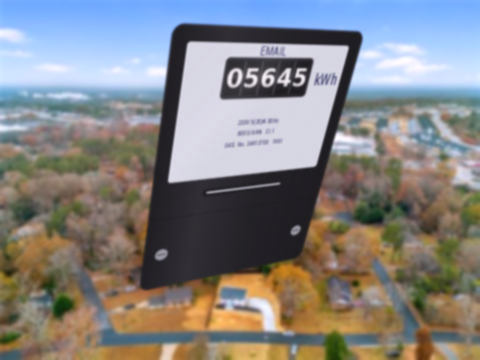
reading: {"value": 5645, "unit": "kWh"}
